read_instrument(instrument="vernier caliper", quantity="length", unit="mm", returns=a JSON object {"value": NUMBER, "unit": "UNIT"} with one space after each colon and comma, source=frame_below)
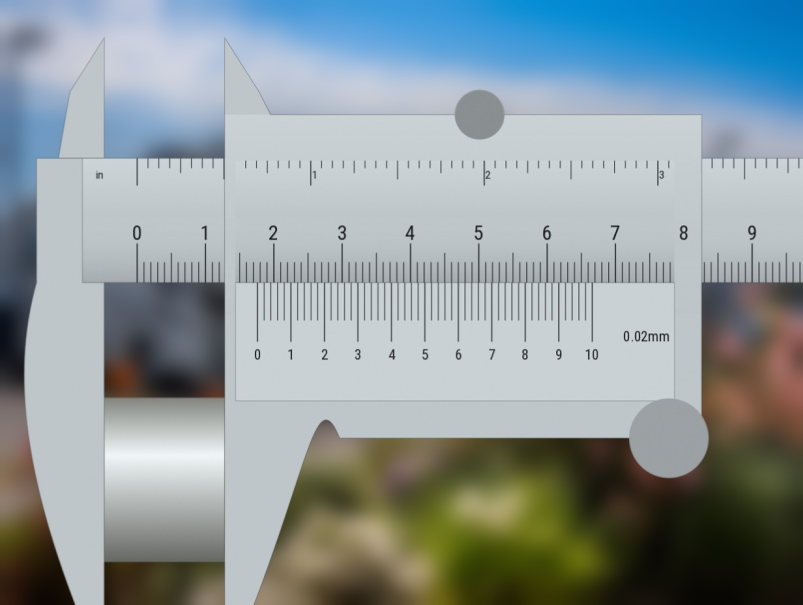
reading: {"value": 17.6, "unit": "mm"}
